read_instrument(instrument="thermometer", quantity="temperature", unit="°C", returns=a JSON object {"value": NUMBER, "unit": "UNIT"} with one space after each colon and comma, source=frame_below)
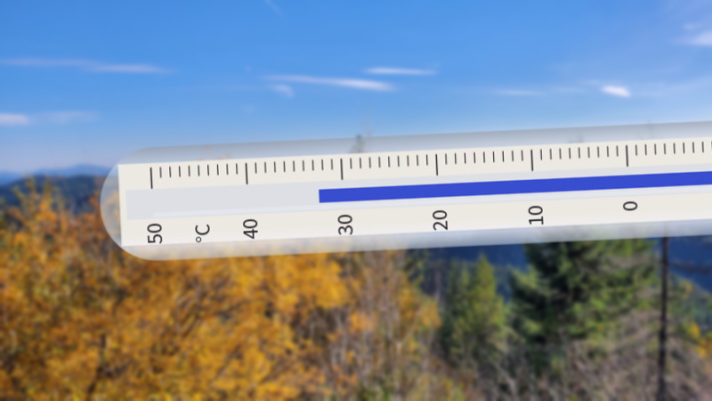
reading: {"value": 32.5, "unit": "°C"}
